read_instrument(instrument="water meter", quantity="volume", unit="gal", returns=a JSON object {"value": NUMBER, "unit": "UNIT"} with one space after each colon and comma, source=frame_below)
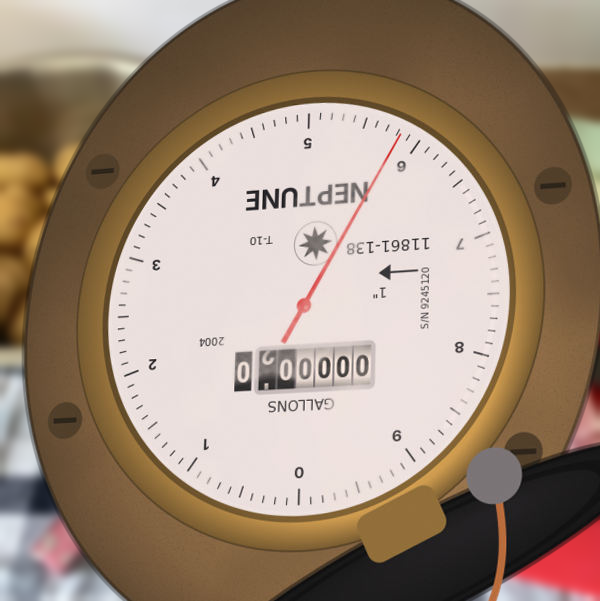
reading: {"value": 15.8, "unit": "gal"}
